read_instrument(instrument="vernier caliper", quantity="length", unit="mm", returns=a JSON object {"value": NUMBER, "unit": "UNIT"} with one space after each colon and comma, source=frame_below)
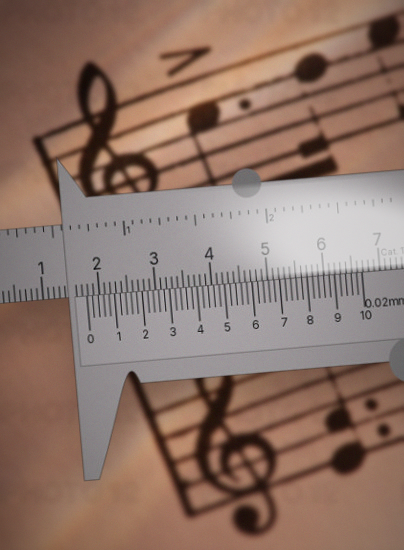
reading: {"value": 17.8, "unit": "mm"}
